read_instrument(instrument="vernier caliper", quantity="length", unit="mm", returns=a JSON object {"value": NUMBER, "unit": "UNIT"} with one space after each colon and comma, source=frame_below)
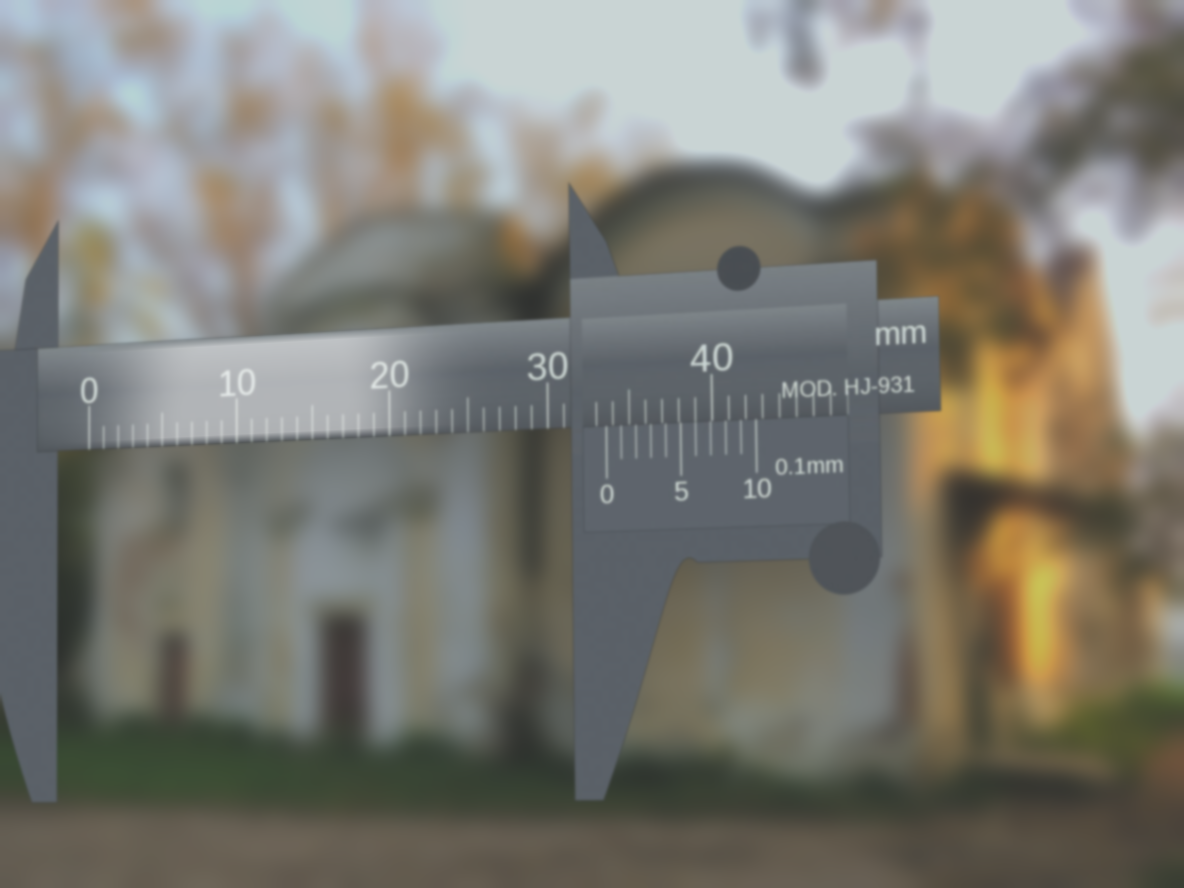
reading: {"value": 33.6, "unit": "mm"}
